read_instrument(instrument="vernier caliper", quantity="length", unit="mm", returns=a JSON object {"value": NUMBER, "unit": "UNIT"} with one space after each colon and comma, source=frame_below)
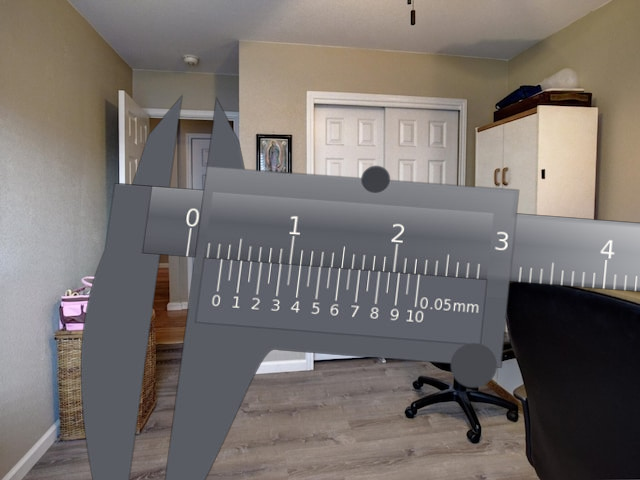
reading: {"value": 3.4, "unit": "mm"}
